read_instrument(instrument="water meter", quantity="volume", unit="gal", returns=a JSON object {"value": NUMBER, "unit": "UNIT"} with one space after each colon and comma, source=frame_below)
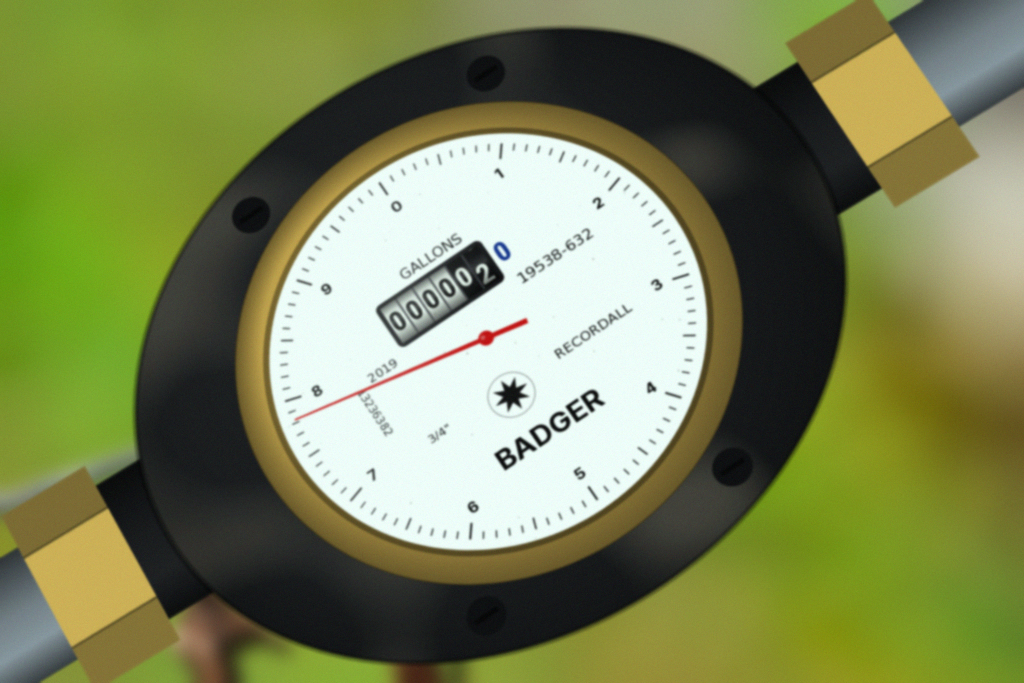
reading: {"value": 17.8, "unit": "gal"}
